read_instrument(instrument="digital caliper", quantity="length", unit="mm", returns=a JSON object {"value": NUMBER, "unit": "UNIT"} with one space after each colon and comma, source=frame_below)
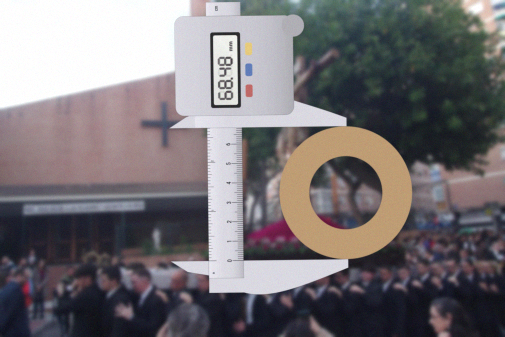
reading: {"value": 68.48, "unit": "mm"}
